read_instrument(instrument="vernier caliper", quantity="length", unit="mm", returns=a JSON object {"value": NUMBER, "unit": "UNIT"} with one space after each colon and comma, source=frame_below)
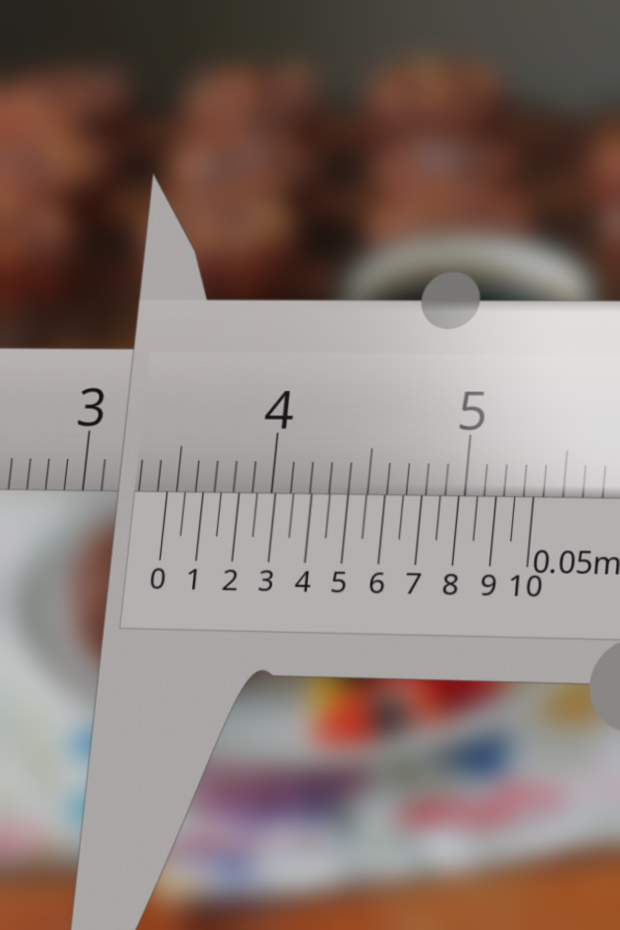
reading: {"value": 34.5, "unit": "mm"}
